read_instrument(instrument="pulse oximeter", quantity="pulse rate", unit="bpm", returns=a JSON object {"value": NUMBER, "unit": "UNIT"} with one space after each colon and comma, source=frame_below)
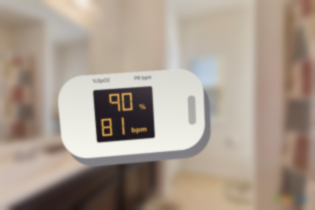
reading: {"value": 81, "unit": "bpm"}
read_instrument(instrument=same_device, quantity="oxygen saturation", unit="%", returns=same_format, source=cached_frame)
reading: {"value": 90, "unit": "%"}
